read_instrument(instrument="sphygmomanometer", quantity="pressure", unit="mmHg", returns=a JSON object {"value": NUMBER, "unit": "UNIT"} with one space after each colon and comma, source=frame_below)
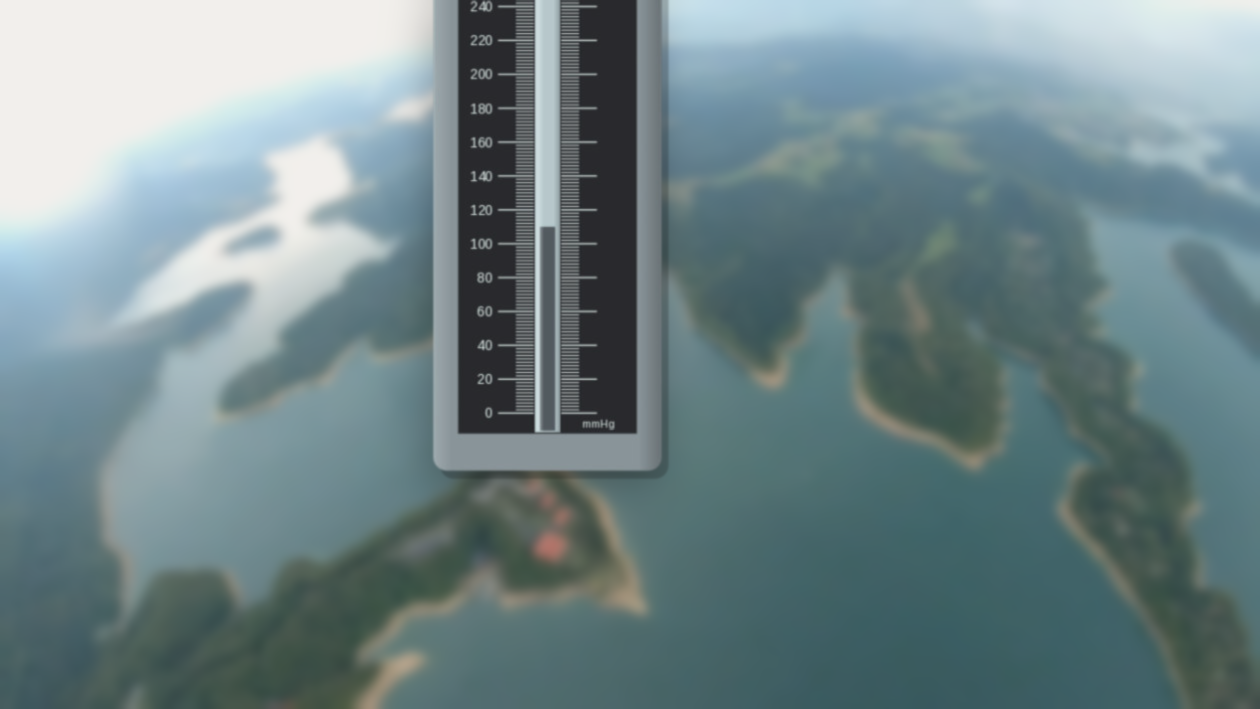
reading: {"value": 110, "unit": "mmHg"}
